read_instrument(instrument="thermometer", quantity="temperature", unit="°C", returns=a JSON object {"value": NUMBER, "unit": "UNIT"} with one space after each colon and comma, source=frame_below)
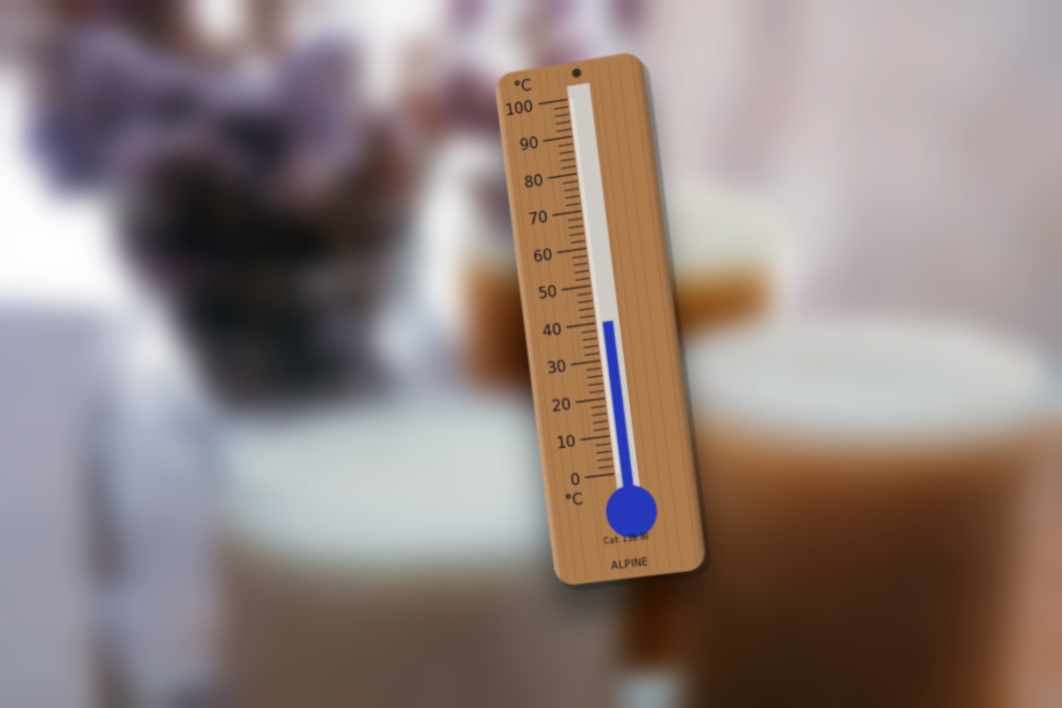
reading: {"value": 40, "unit": "°C"}
